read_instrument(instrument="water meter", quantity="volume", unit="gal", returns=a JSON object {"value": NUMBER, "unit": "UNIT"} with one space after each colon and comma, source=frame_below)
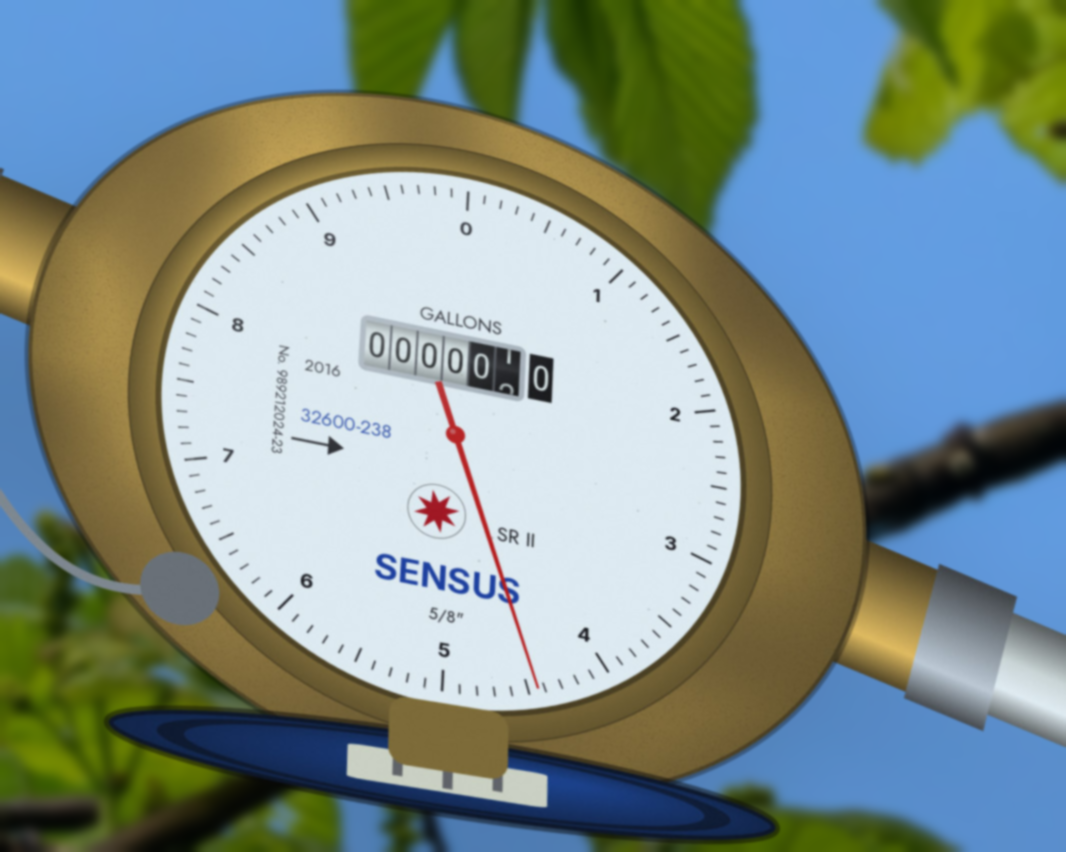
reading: {"value": 14.4, "unit": "gal"}
